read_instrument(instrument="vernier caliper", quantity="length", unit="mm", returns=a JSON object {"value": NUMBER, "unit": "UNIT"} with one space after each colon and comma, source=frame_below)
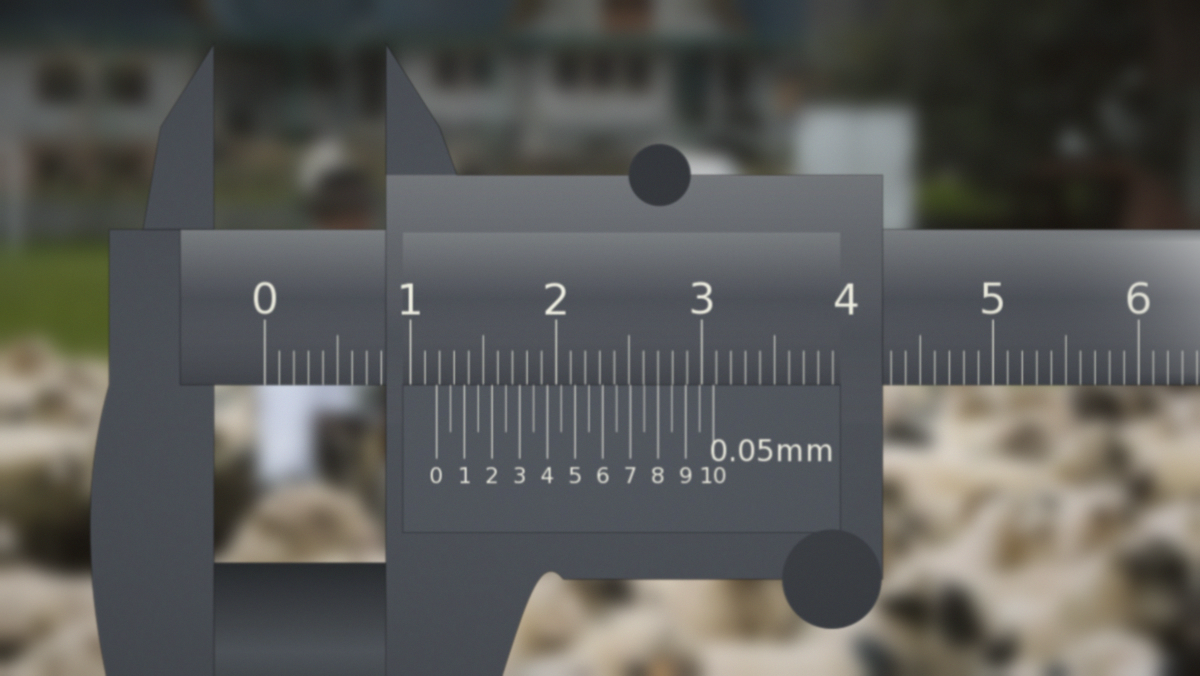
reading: {"value": 11.8, "unit": "mm"}
